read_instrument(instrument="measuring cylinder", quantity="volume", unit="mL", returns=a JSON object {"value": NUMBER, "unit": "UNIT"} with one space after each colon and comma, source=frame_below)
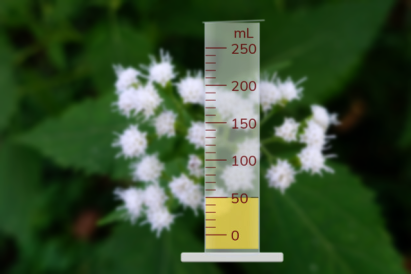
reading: {"value": 50, "unit": "mL"}
